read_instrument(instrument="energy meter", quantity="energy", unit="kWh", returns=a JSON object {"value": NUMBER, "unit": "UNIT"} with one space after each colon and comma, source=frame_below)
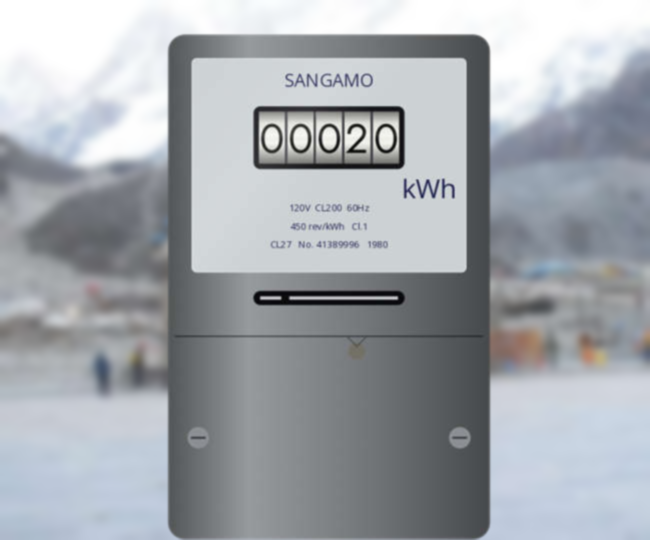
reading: {"value": 20, "unit": "kWh"}
